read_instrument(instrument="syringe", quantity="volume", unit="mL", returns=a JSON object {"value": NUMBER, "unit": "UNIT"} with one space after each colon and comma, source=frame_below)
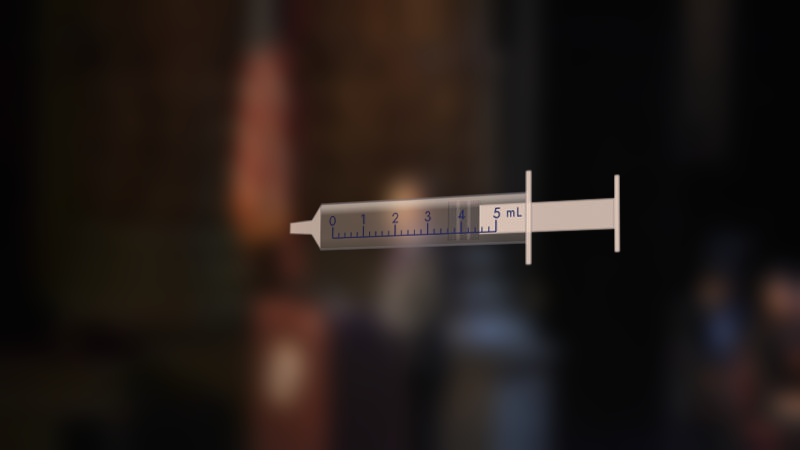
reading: {"value": 3.6, "unit": "mL"}
